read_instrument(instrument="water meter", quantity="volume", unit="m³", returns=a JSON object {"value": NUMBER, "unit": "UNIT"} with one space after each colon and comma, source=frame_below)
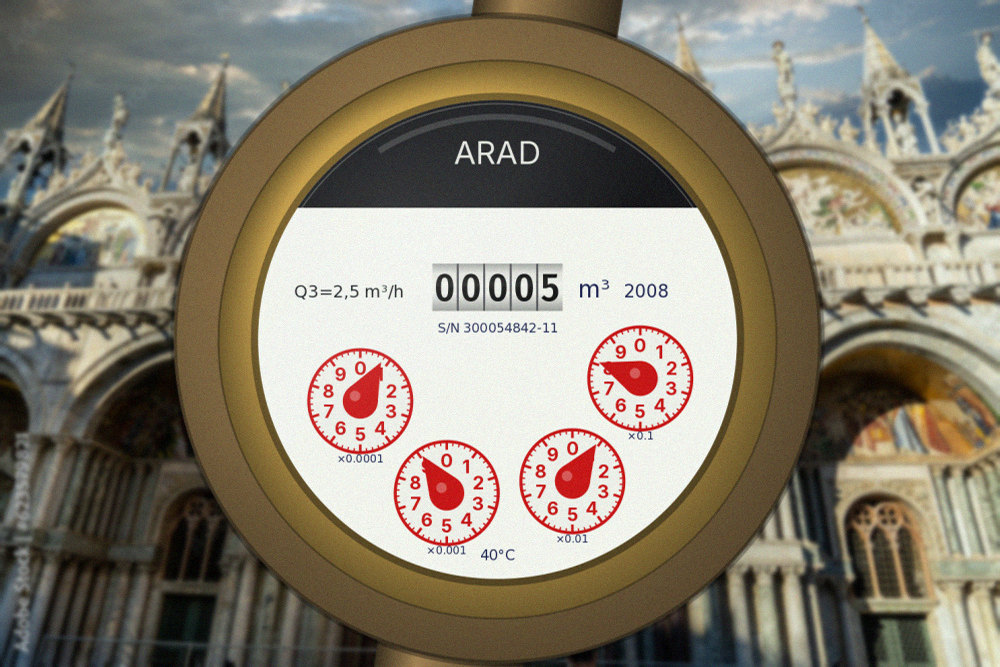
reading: {"value": 5.8090, "unit": "m³"}
